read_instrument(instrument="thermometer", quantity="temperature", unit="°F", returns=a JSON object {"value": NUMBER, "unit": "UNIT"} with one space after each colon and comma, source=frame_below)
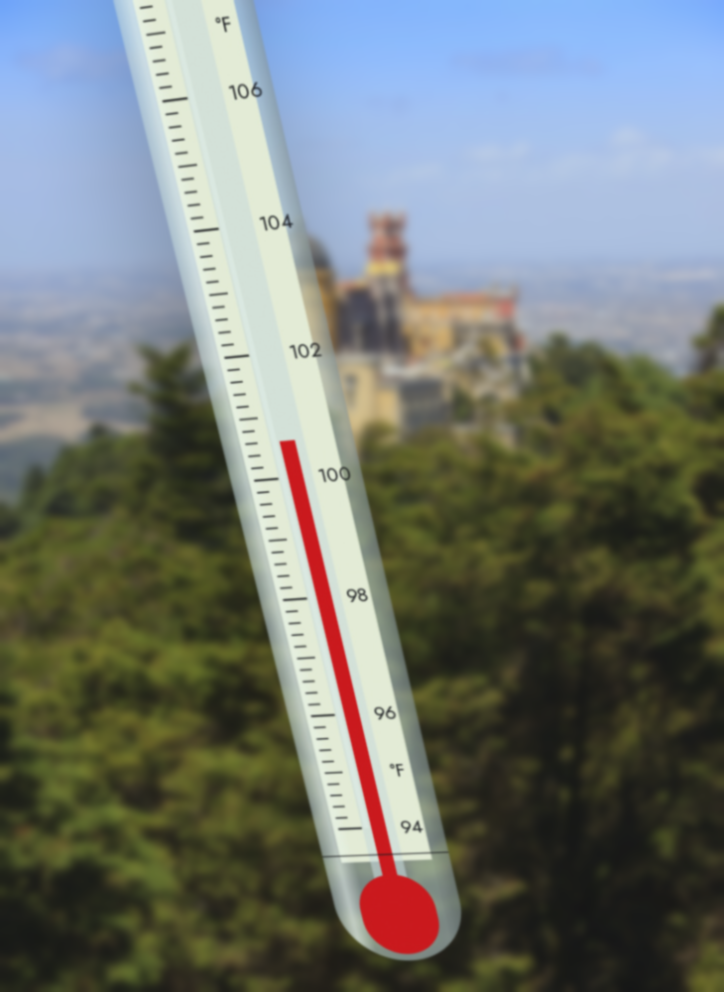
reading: {"value": 100.6, "unit": "°F"}
